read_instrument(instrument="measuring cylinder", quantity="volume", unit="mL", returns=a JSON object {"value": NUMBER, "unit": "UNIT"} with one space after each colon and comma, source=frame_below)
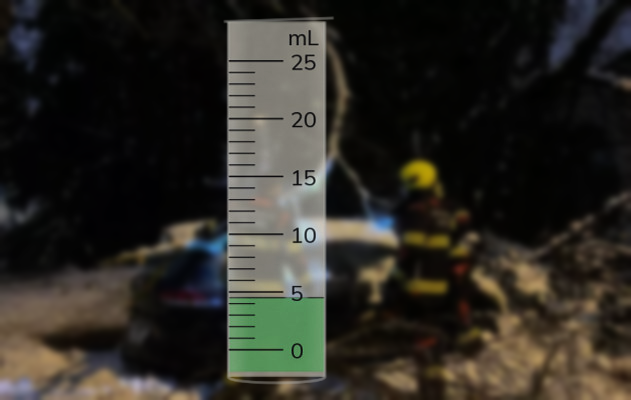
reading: {"value": 4.5, "unit": "mL"}
